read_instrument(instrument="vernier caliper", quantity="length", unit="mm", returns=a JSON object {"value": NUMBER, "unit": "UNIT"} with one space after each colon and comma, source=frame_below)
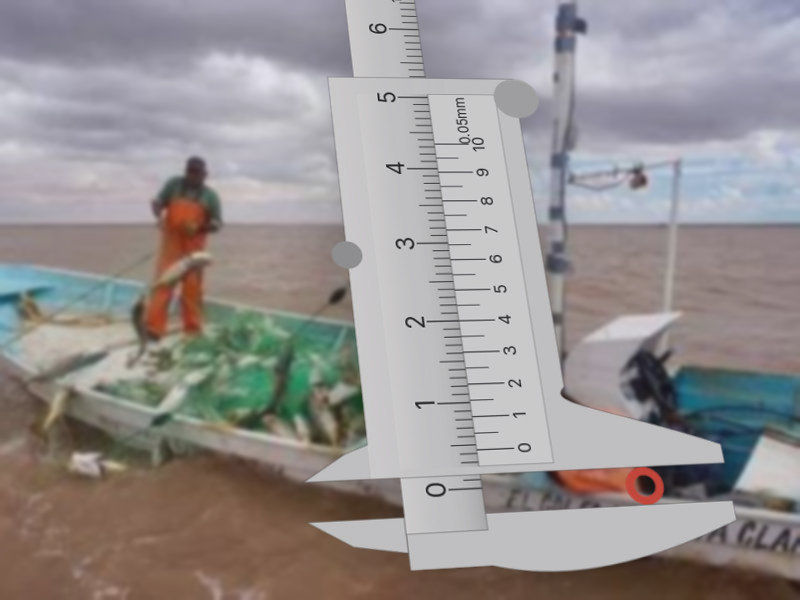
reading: {"value": 4.4, "unit": "mm"}
